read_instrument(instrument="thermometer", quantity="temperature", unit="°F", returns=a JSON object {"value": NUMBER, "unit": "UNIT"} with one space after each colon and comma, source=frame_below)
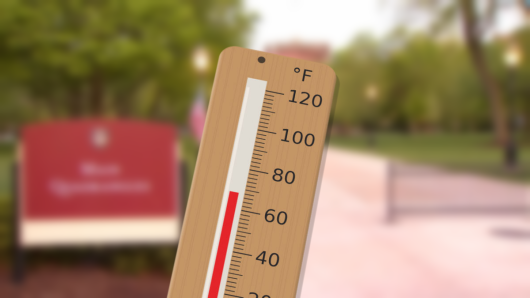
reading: {"value": 68, "unit": "°F"}
